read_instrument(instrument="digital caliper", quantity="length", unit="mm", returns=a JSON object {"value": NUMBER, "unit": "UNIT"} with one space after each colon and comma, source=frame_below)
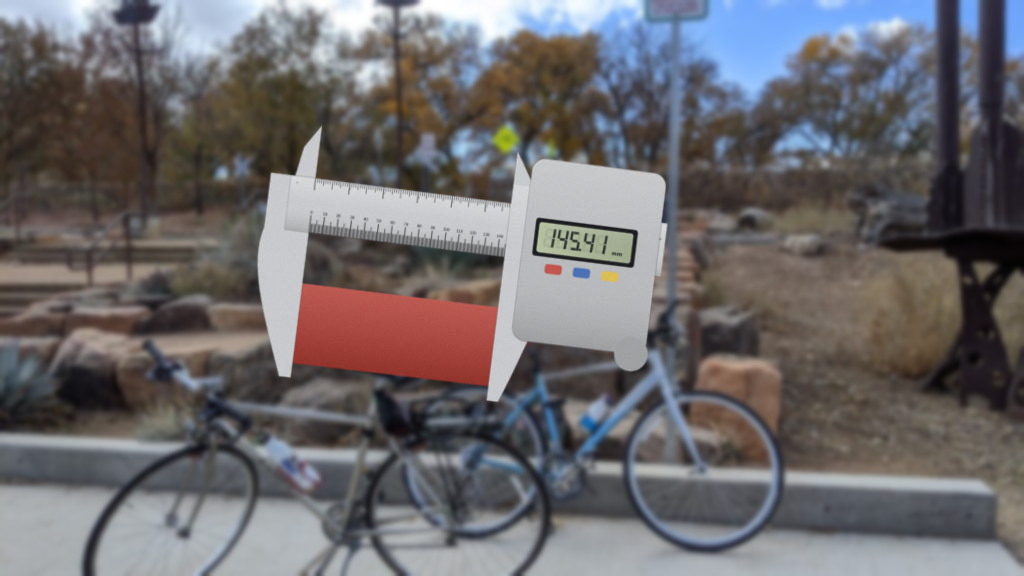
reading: {"value": 145.41, "unit": "mm"}
